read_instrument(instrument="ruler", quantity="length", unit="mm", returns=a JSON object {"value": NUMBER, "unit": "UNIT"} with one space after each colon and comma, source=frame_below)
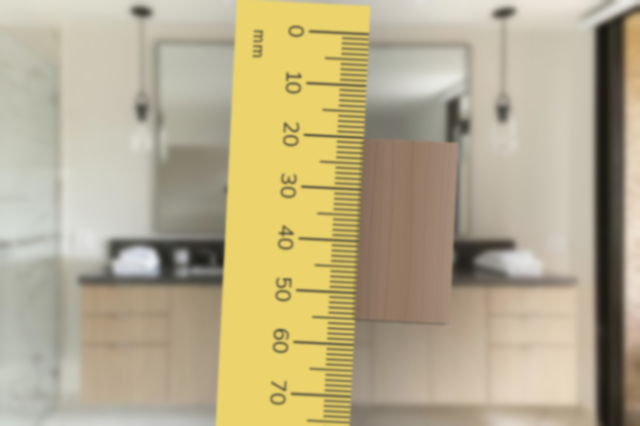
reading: {"value": 35, "unit": "mm"}
